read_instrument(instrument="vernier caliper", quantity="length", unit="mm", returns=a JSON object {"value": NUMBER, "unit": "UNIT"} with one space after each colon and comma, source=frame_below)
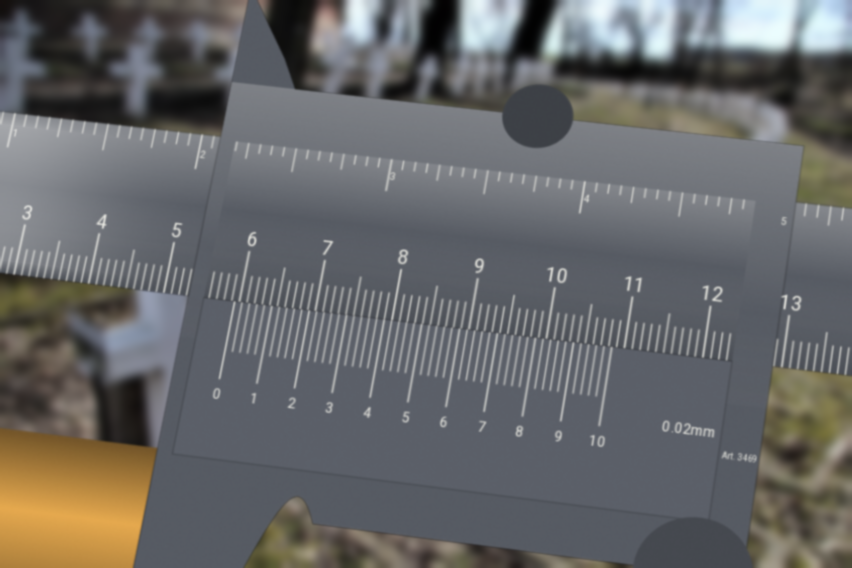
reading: {"value": 59.4, "unit": "mm"}
